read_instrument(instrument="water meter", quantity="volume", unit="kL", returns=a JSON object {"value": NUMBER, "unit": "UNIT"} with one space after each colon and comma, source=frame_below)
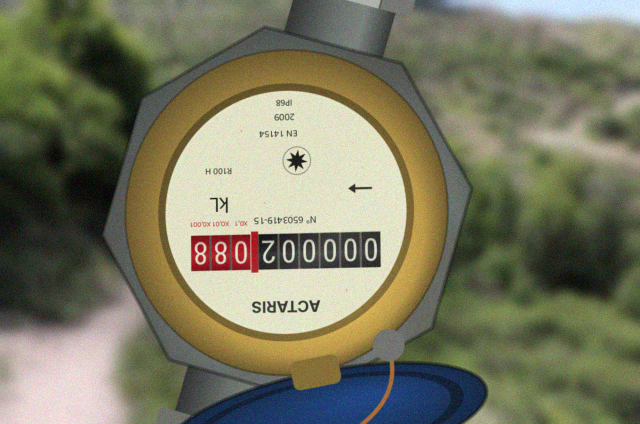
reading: {"value": 2.088, "unit": "kL"}
